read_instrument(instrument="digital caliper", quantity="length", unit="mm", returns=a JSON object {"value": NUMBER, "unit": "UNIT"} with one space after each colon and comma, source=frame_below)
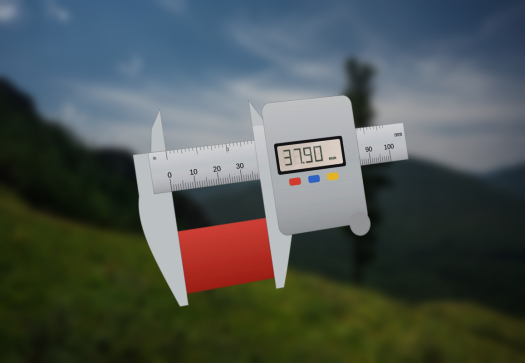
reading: {"value": 37.90, "unit": "mm"}
